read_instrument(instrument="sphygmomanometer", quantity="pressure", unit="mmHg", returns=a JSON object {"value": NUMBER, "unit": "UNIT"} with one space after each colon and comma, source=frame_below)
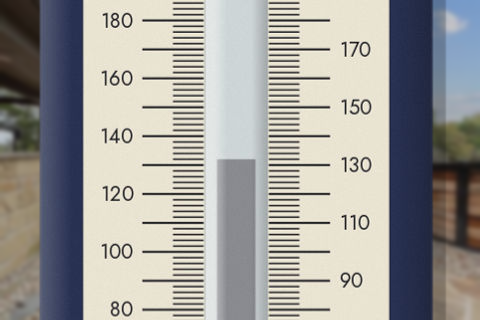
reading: {"value": 132, "unit": "mmHg"}
